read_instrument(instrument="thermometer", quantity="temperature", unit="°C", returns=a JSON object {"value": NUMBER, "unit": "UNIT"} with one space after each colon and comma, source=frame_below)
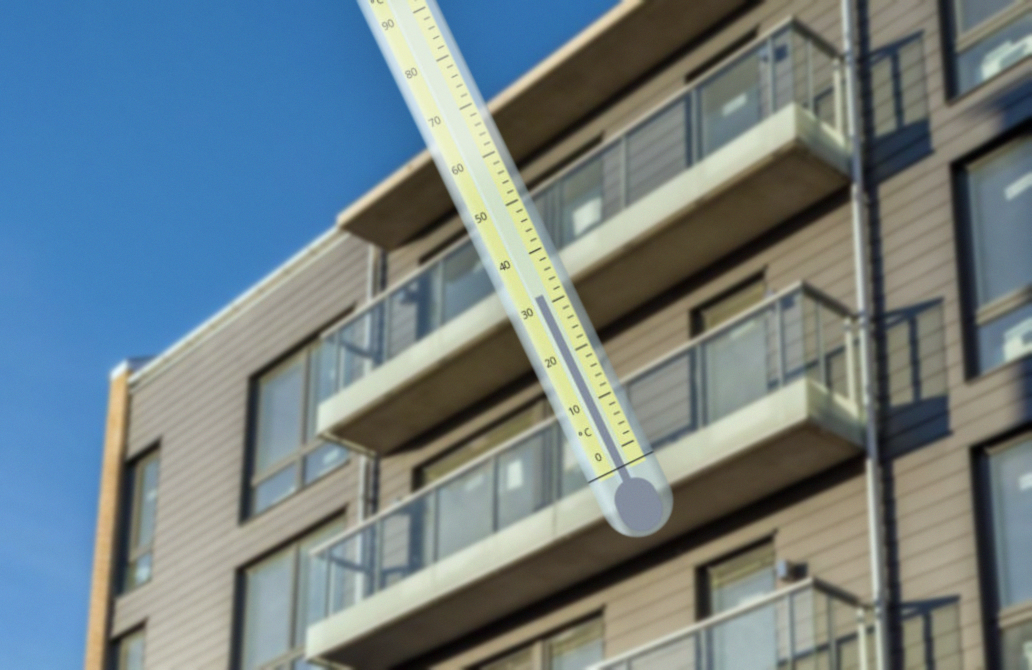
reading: {"value": 32, "unit": "°C"}
